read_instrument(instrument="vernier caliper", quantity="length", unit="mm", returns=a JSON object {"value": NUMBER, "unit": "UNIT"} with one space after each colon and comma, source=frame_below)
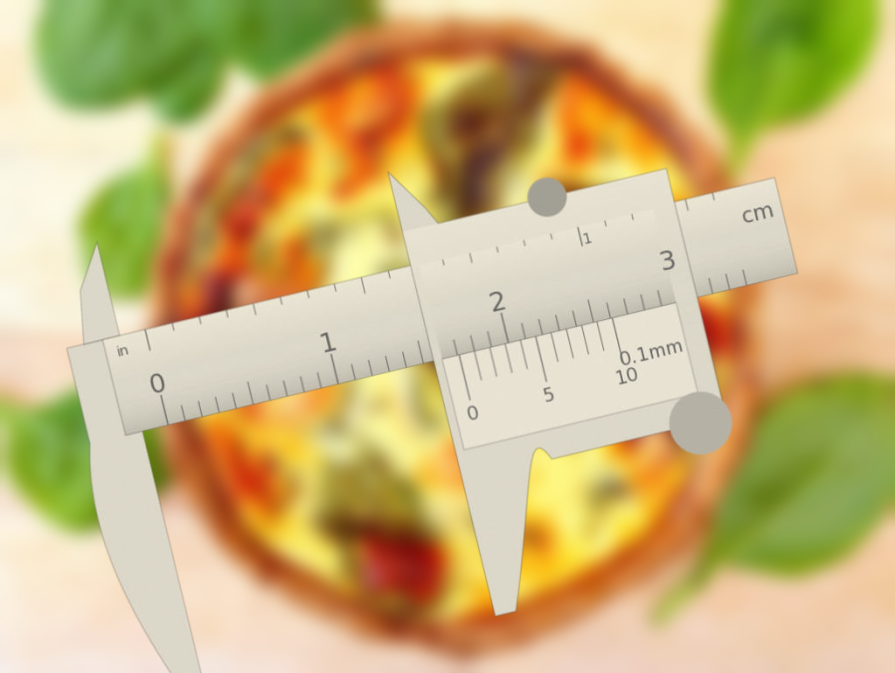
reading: {"value": 17.1, "unit": "mm"}
